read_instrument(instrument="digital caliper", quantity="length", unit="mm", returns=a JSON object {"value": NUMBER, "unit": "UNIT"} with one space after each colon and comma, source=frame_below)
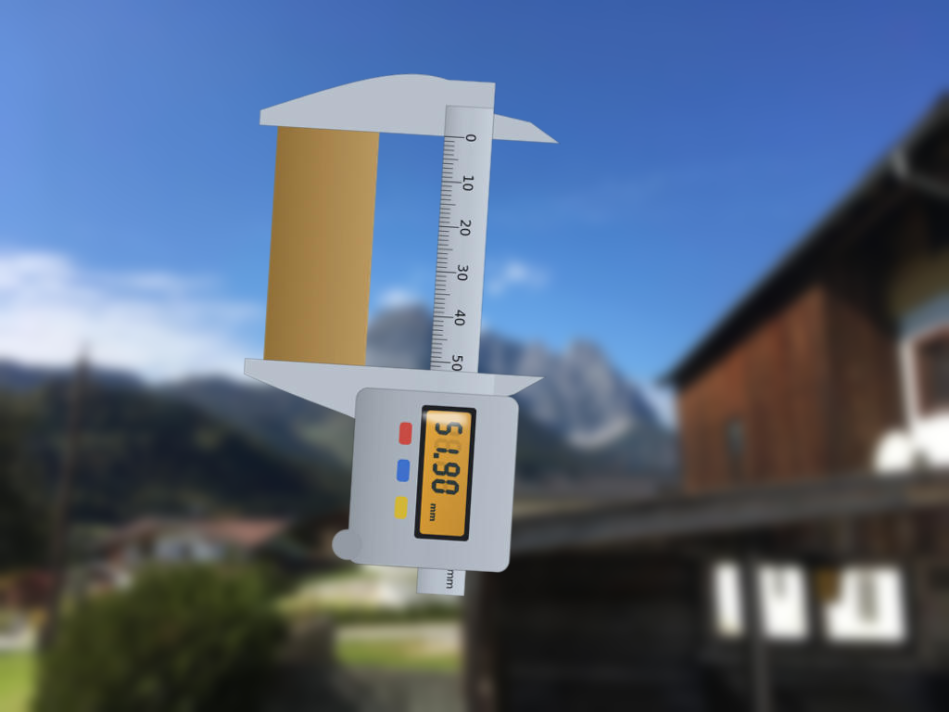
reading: {"value": 51.90, "unit": "mm"}
